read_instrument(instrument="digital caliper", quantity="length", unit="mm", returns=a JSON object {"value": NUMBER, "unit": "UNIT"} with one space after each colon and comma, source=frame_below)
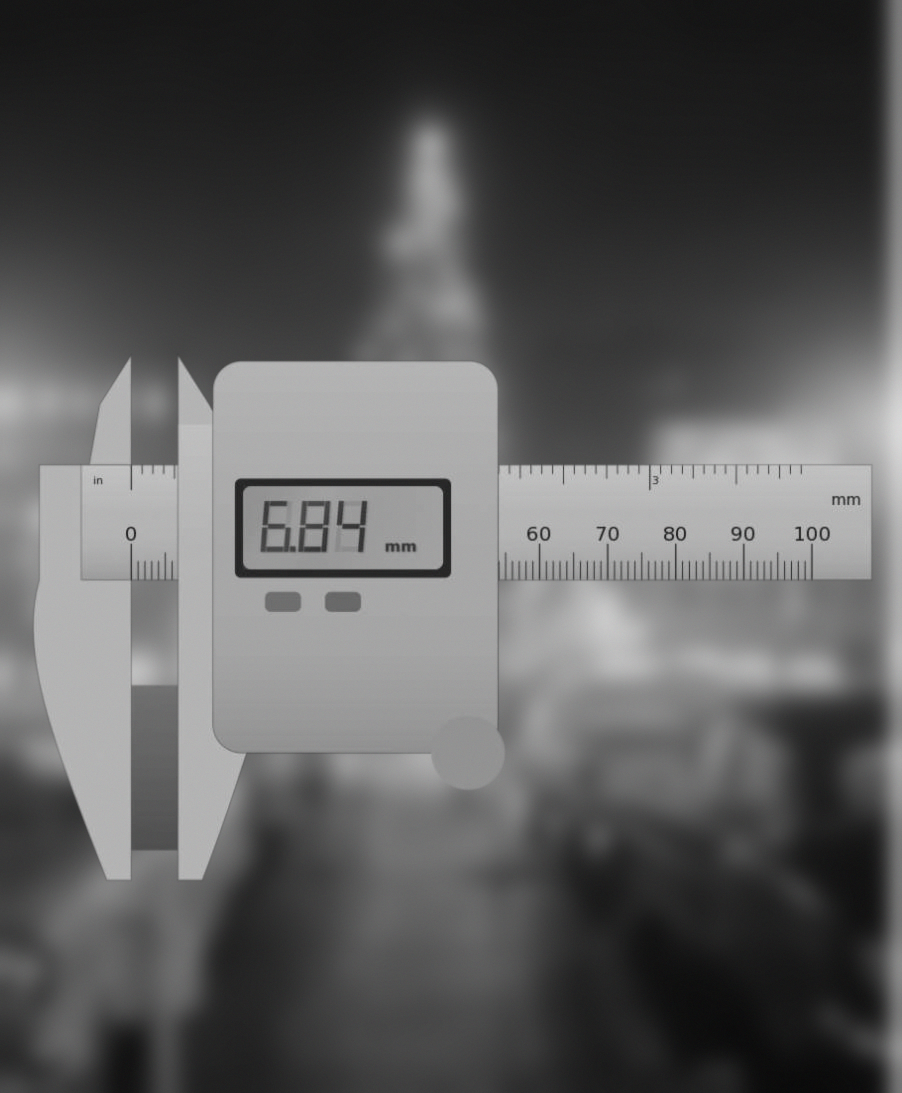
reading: {"value": 6.84, "unit": "mm"}
